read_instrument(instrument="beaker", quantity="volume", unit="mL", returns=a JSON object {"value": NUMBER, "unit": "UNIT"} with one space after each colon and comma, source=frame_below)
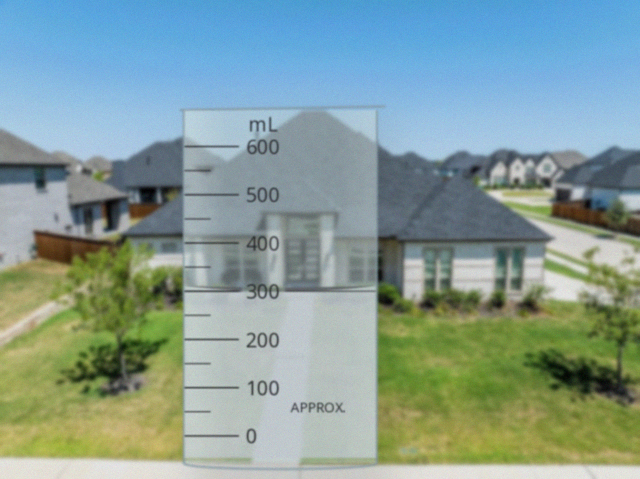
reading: {"value": 300, "unit": "mL"}
